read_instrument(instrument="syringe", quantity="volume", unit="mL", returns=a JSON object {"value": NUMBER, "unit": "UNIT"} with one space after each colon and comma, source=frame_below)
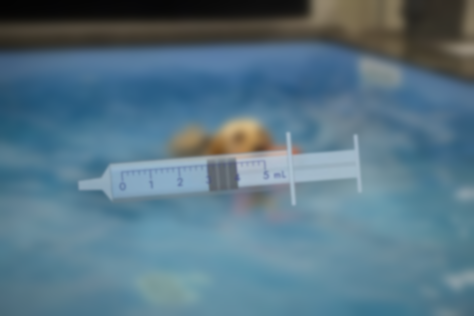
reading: {"value": 3, "unit": "mL"}
